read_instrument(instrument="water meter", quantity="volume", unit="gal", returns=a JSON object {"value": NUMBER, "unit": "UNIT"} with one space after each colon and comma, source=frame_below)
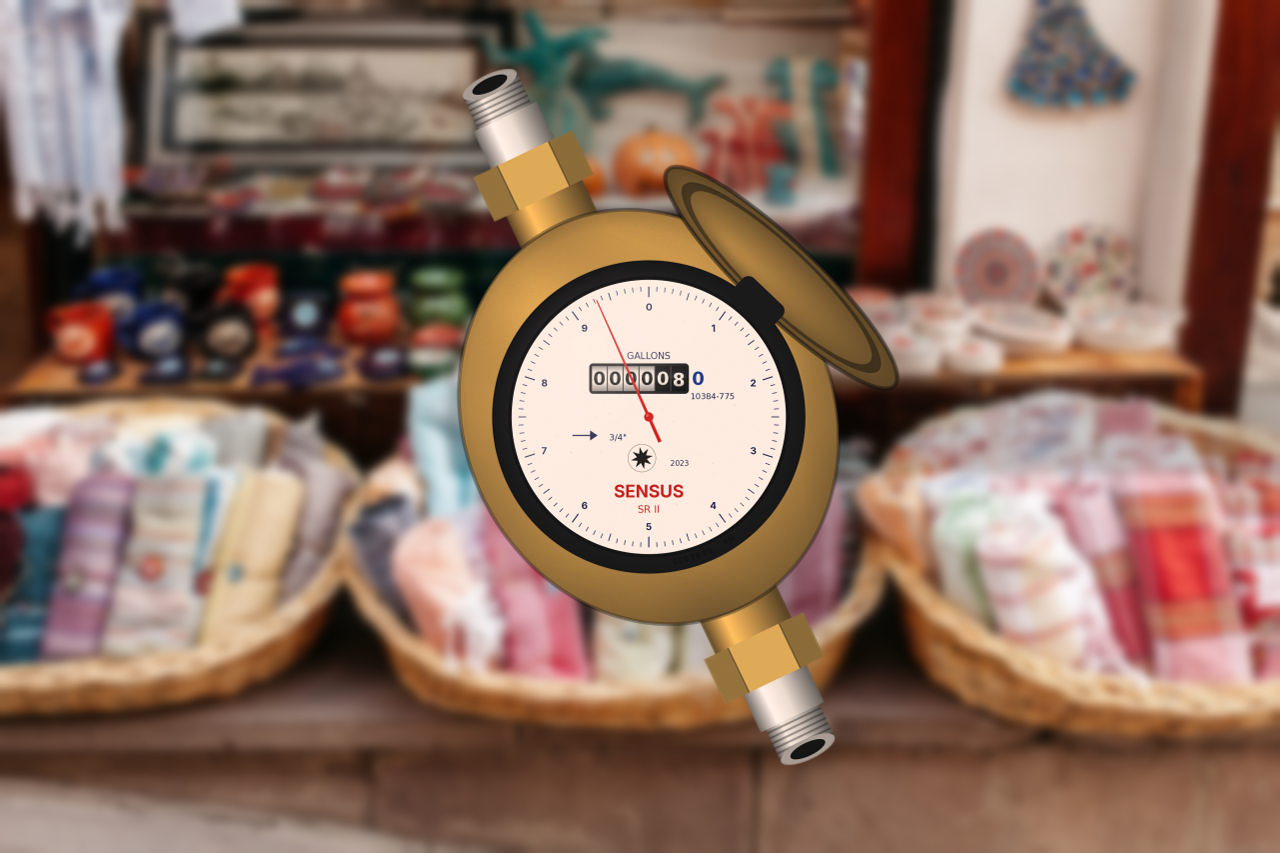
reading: {"value": 79.3, "unit": "gal"}
